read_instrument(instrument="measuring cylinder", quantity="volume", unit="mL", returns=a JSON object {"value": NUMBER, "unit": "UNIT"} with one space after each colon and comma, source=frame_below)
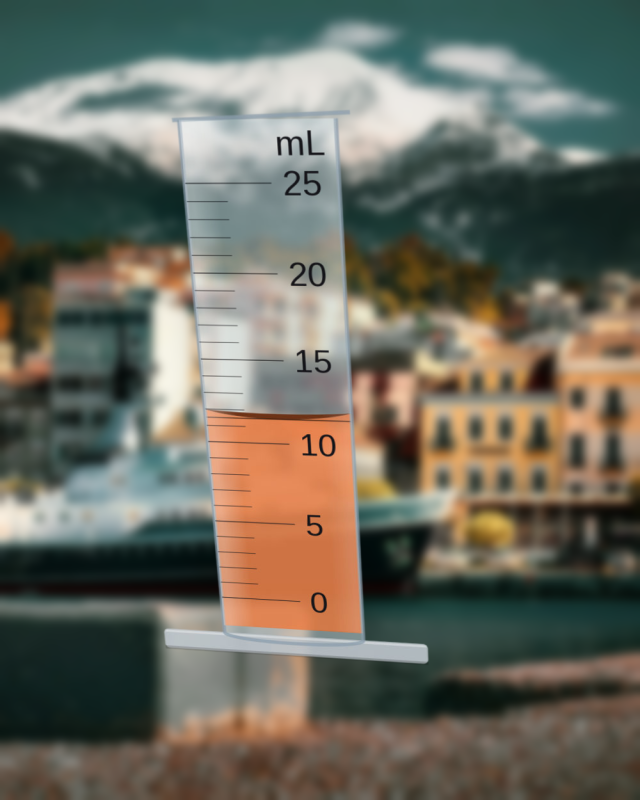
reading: {"value": 11.5, "unit": "mL"}
